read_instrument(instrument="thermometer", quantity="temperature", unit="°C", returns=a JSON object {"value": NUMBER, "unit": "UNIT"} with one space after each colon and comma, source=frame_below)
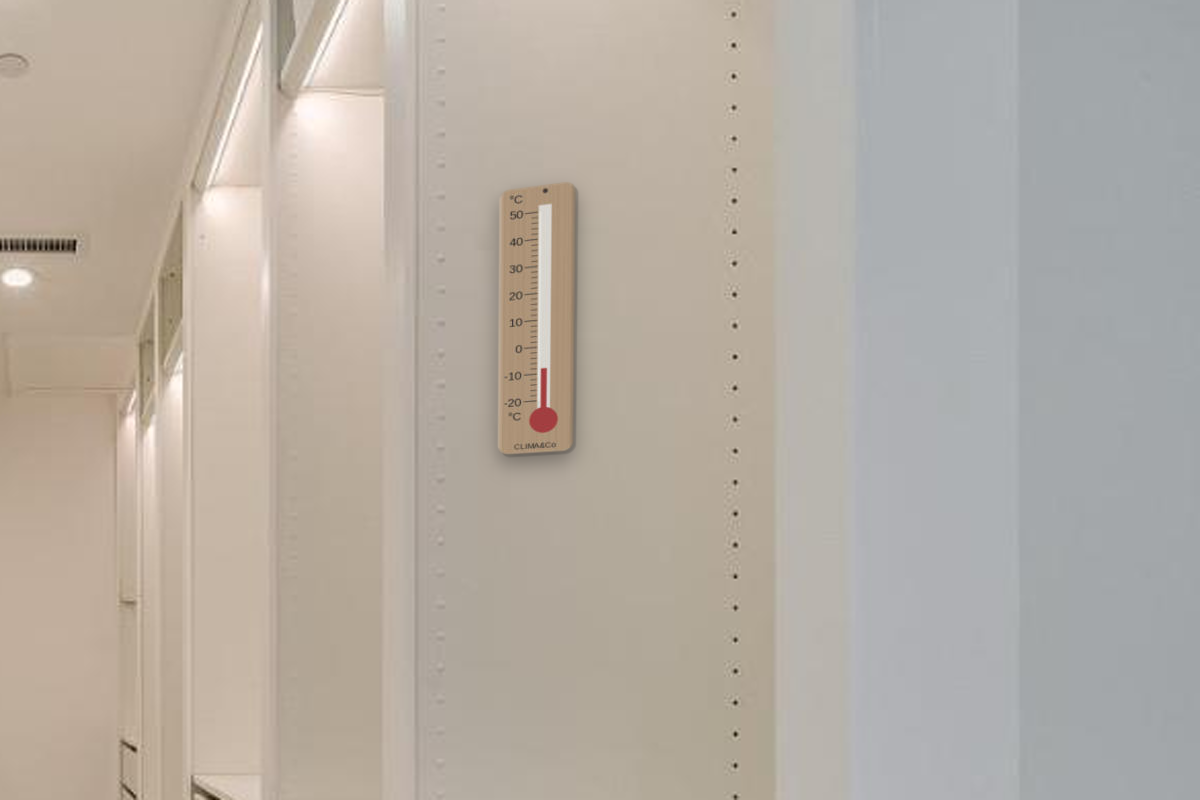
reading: {"value": -8, "unit": "°C"}
